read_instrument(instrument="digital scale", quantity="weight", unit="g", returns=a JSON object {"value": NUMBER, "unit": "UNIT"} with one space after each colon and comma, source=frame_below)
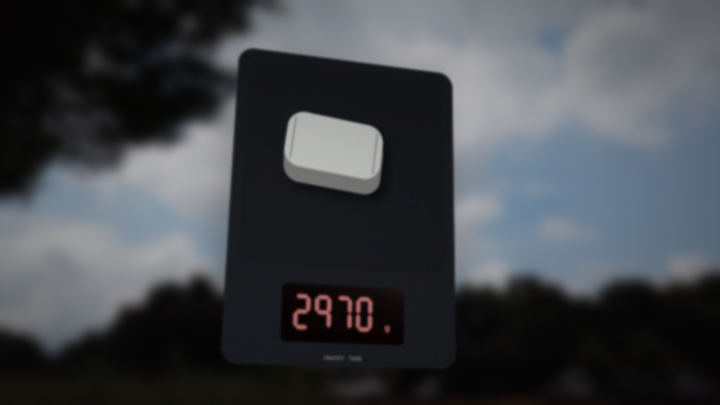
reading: {"value": 2970, "unit": "g"}
